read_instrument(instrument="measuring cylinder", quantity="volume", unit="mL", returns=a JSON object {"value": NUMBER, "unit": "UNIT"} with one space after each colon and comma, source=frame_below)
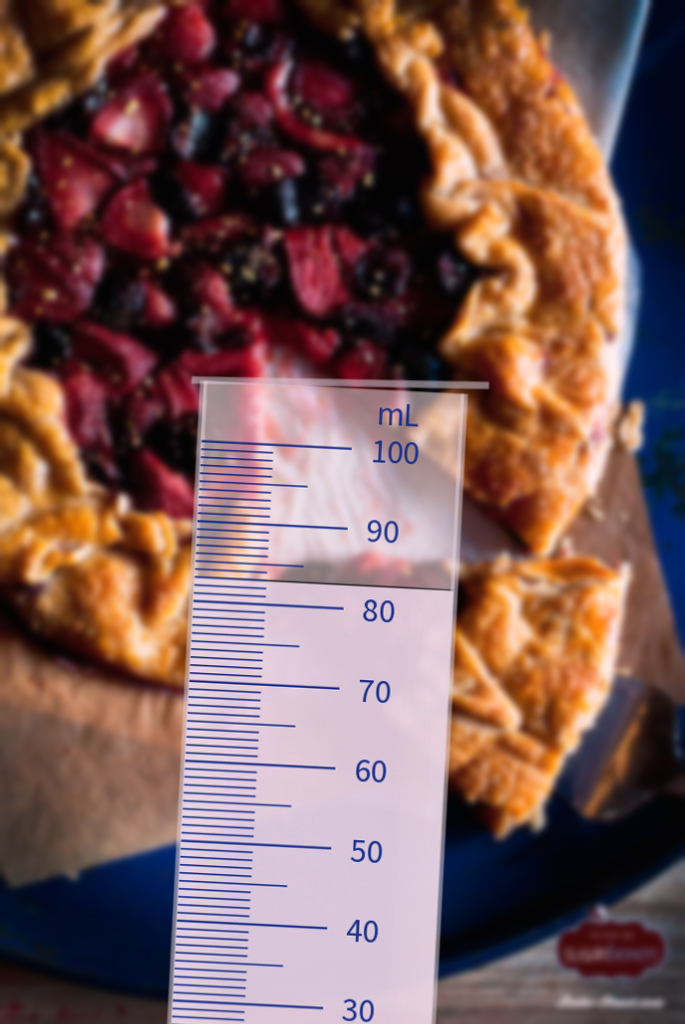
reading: {"value": 83, "unit": "mL"}
